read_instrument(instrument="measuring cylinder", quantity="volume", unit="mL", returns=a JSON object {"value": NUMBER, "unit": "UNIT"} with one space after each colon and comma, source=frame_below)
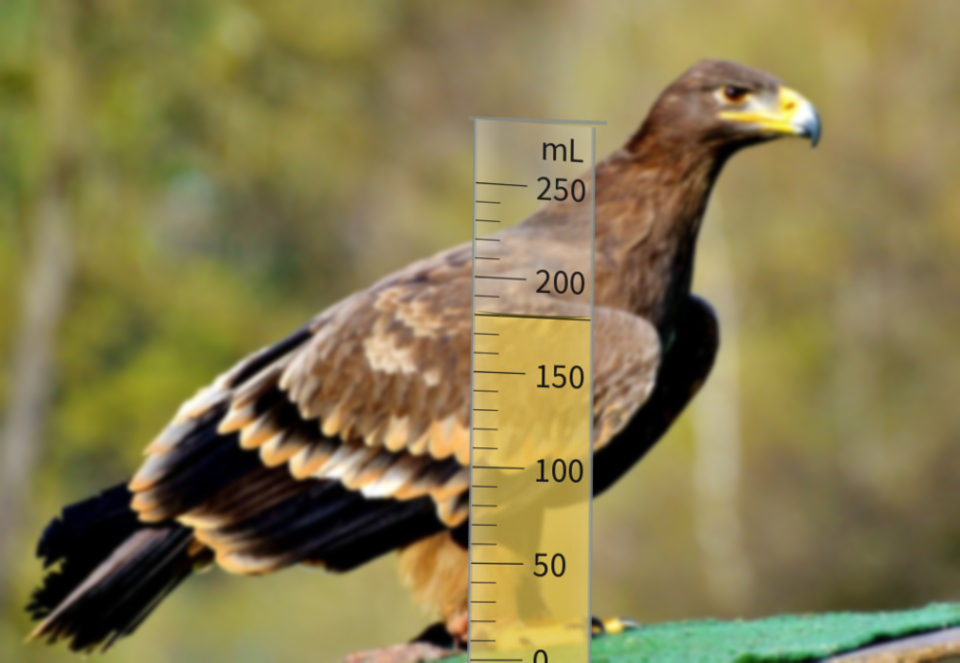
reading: {"value": 180, "unit": "mL"}
